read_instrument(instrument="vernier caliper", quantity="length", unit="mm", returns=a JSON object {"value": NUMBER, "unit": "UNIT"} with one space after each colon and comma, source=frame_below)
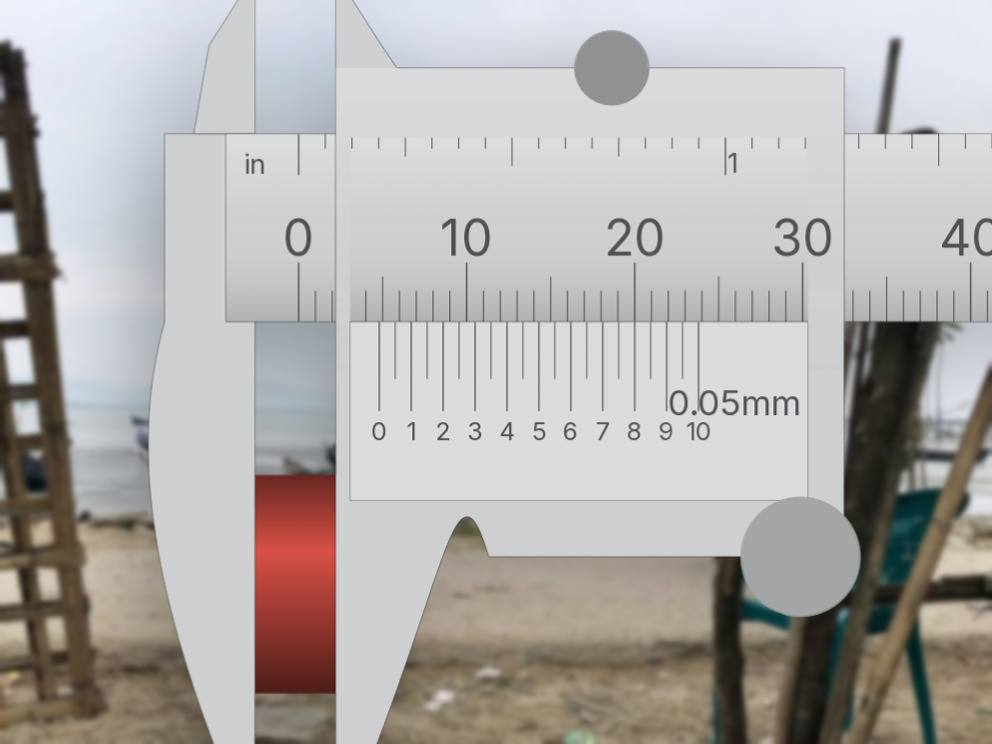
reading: {"value": 4.8, "unit": "mm"}
